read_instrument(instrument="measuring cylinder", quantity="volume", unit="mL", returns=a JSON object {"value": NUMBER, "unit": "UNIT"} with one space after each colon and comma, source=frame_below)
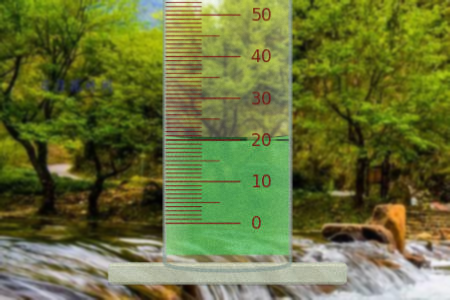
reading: {"value": 20, "unit": "mL"}
